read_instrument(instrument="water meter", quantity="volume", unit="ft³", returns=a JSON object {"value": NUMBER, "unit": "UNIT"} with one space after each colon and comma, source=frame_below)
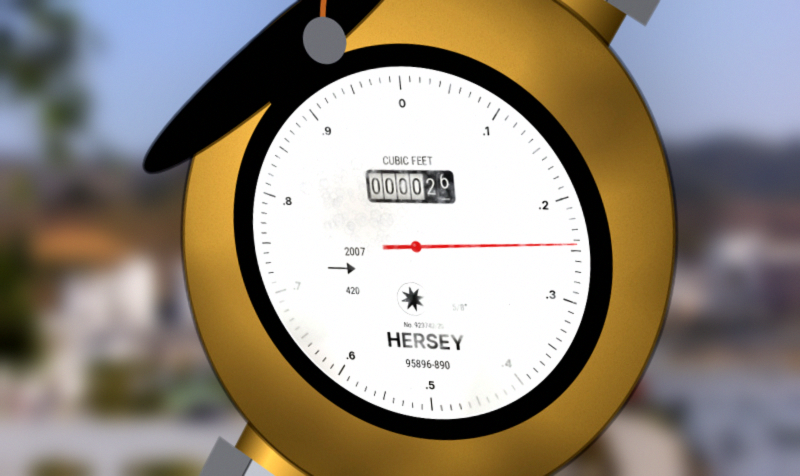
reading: {"value": 26.24, "unit": "ft³"}
